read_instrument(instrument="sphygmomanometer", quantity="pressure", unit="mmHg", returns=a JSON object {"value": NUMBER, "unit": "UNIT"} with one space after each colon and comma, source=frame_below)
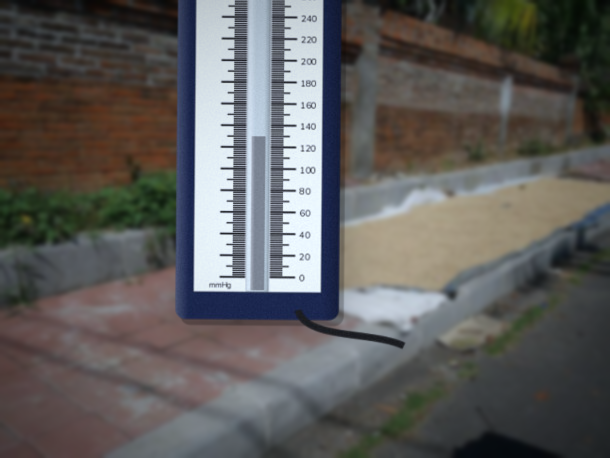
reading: {"value": 130, "unit": "mmHg"}
